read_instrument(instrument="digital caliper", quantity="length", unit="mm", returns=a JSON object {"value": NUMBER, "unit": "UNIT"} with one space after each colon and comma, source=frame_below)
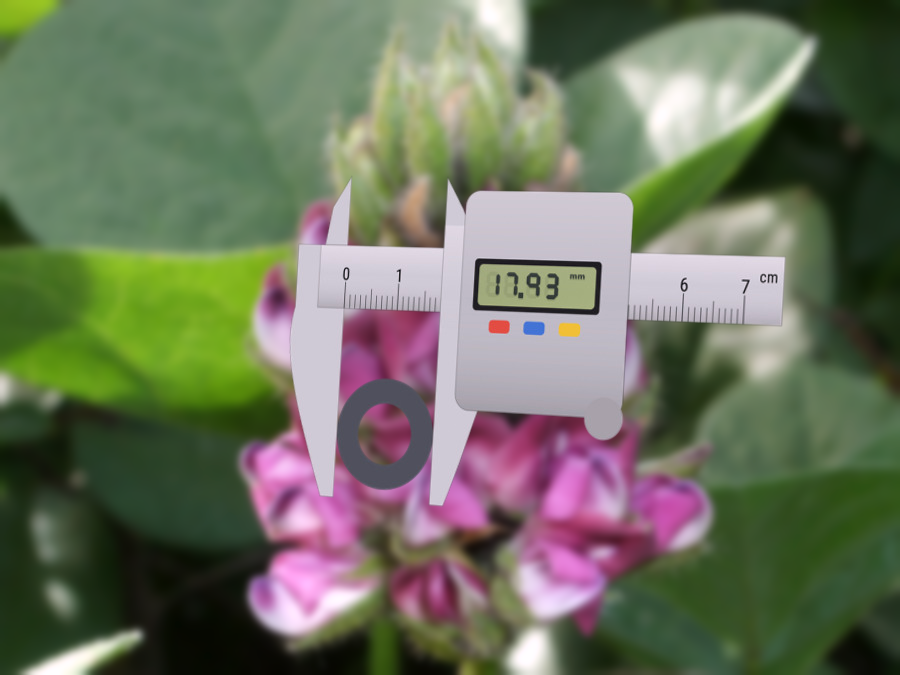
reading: {"value": 17.93, "unit": "mm"}
